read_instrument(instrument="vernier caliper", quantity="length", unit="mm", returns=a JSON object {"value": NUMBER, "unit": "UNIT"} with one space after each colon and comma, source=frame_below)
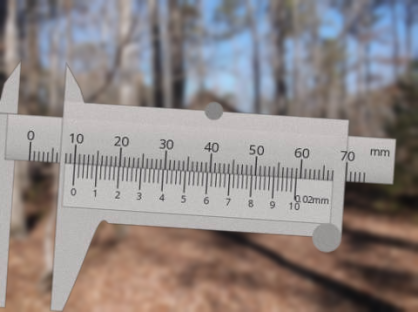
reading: {"value": 10.0, "unit": "mm"}
